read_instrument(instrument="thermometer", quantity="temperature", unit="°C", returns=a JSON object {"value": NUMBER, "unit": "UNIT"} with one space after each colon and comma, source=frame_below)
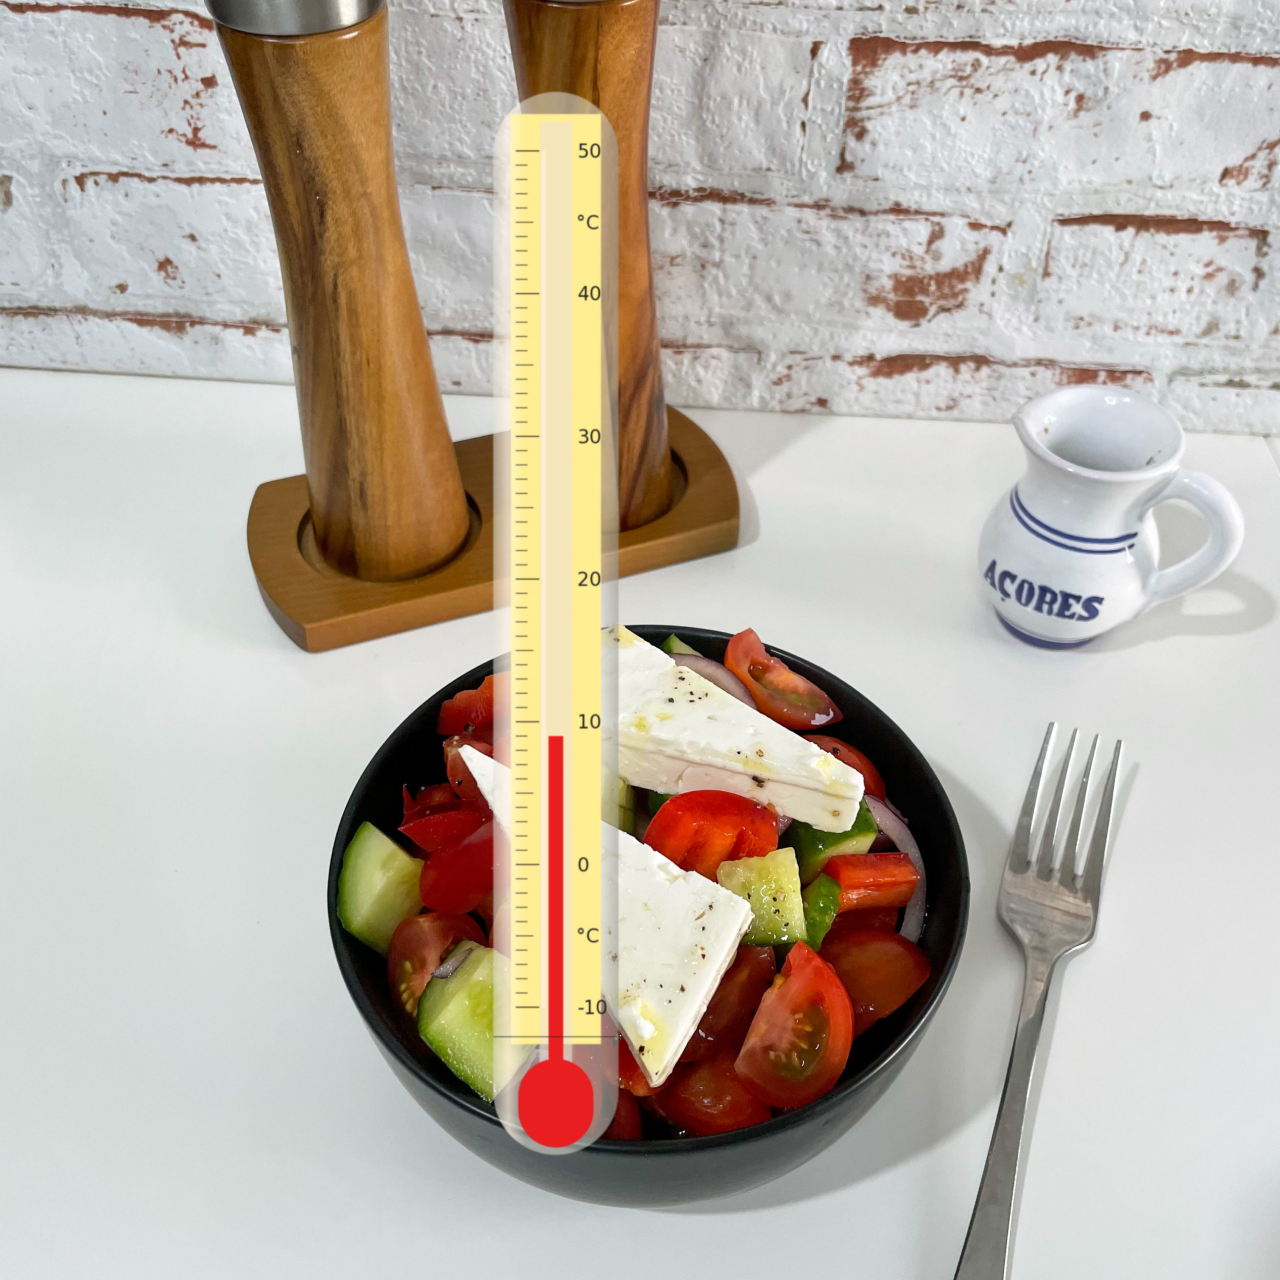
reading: {"value": 9, "unit": "°C"}
